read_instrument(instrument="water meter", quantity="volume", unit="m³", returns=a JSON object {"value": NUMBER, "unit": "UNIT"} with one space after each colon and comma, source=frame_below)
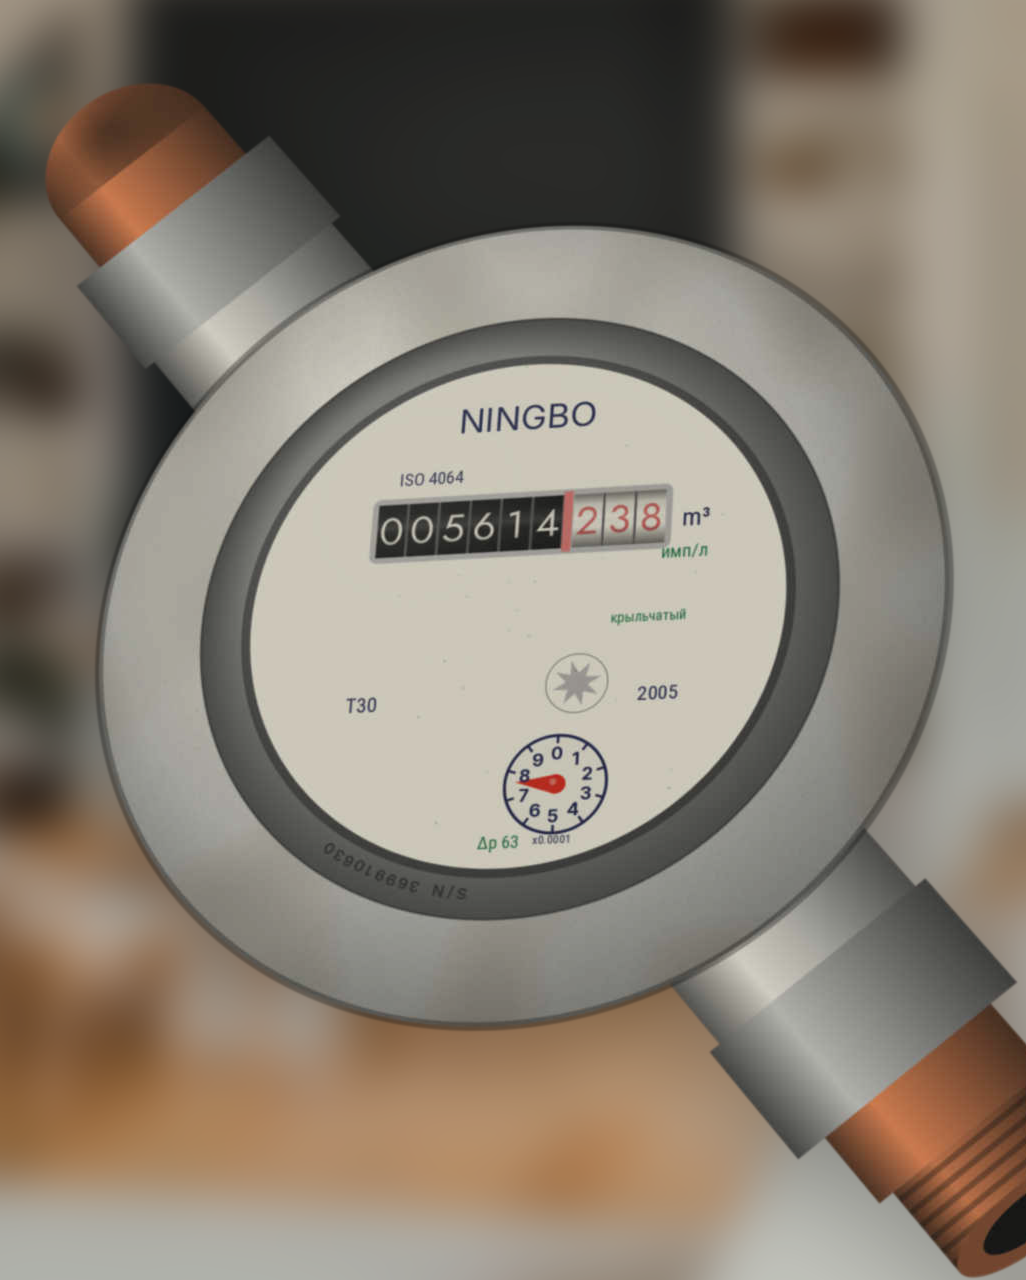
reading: {"value": 5614.2387, "unit": "m³"}
